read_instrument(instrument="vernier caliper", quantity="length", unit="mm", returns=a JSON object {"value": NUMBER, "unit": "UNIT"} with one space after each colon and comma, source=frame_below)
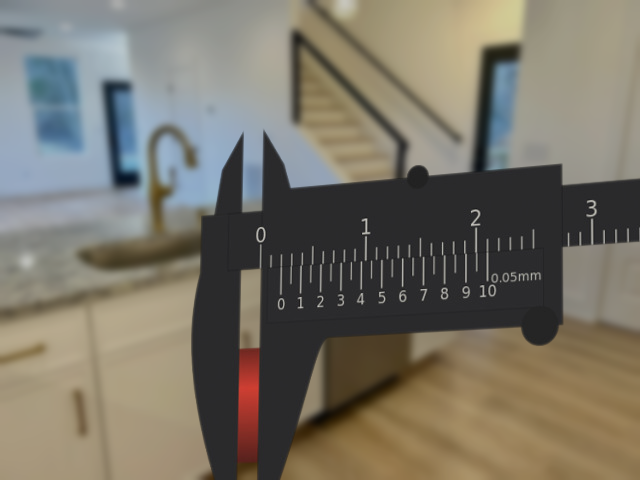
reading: {"value": 2.0, "unit": "mm"}
